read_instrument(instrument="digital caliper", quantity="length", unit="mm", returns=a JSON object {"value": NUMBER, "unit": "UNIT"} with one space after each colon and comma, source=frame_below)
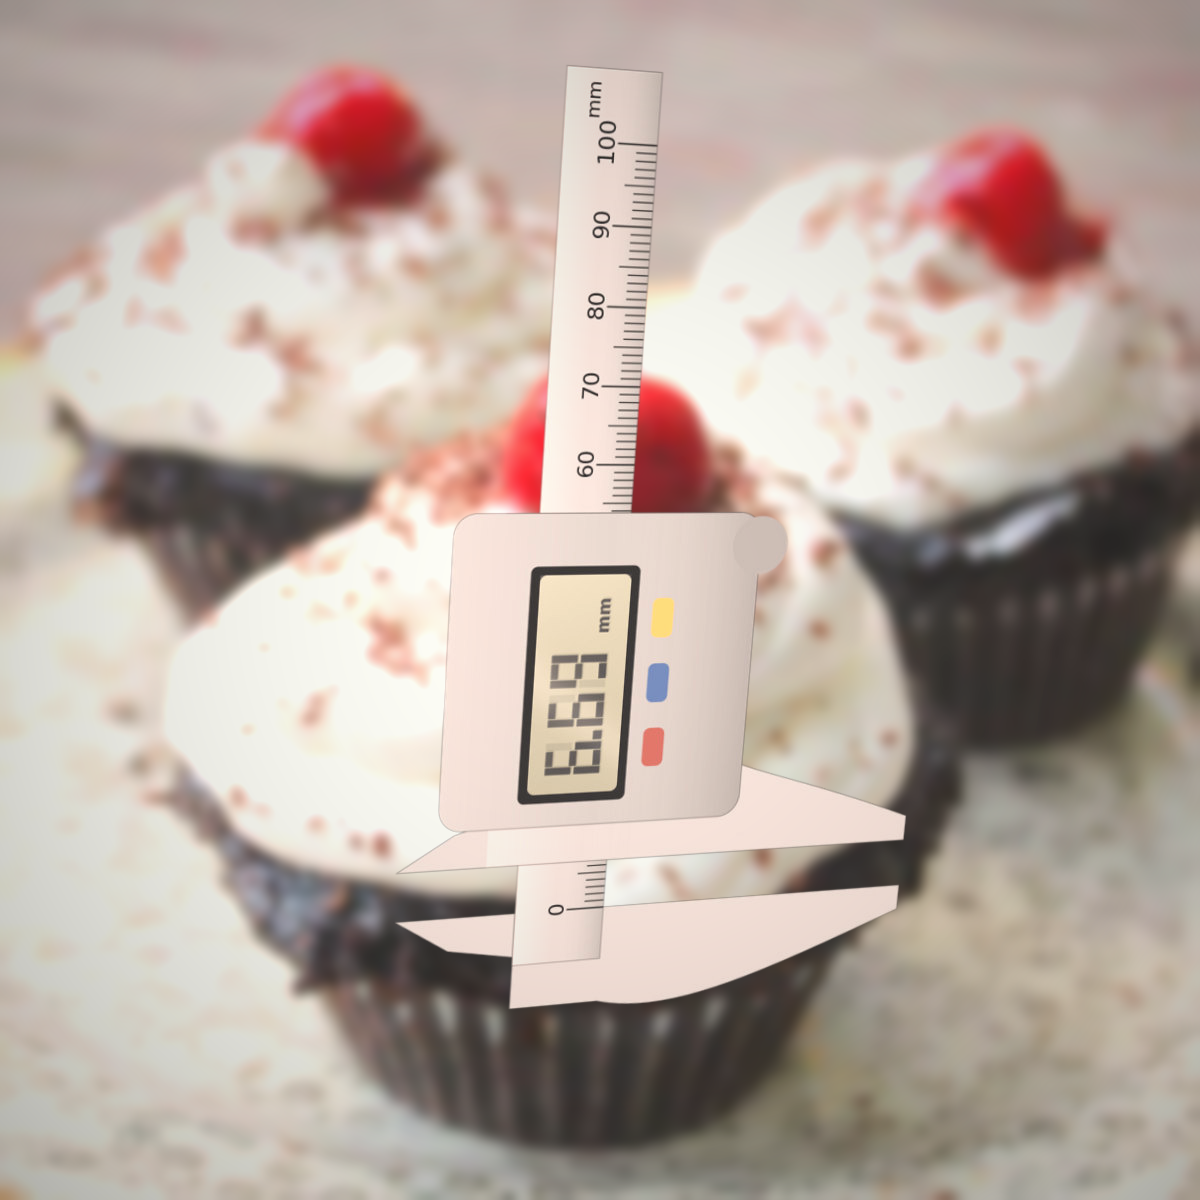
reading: {"value": 6.69, "unit": "mm"}
